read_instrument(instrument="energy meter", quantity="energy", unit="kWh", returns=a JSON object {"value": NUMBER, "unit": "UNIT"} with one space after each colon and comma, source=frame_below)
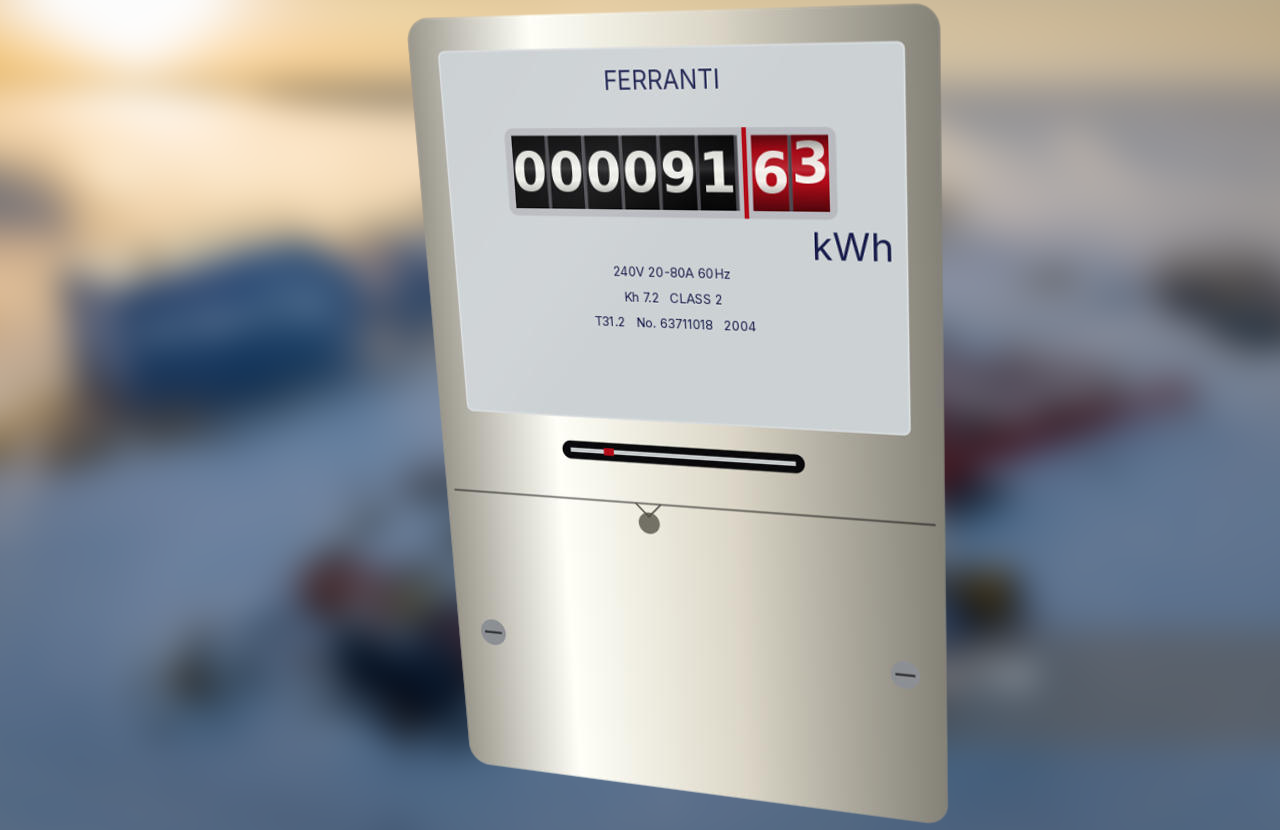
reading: {"value": 91.63, "unit": "kWh"}
